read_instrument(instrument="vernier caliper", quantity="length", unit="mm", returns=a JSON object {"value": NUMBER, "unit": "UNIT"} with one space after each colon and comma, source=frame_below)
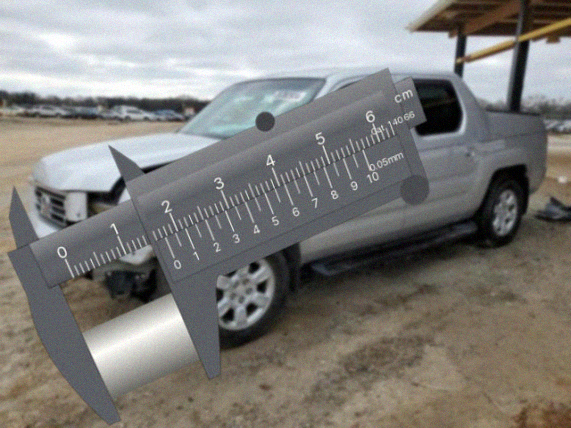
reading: {"value": 17.6, "unit": "mm"}
